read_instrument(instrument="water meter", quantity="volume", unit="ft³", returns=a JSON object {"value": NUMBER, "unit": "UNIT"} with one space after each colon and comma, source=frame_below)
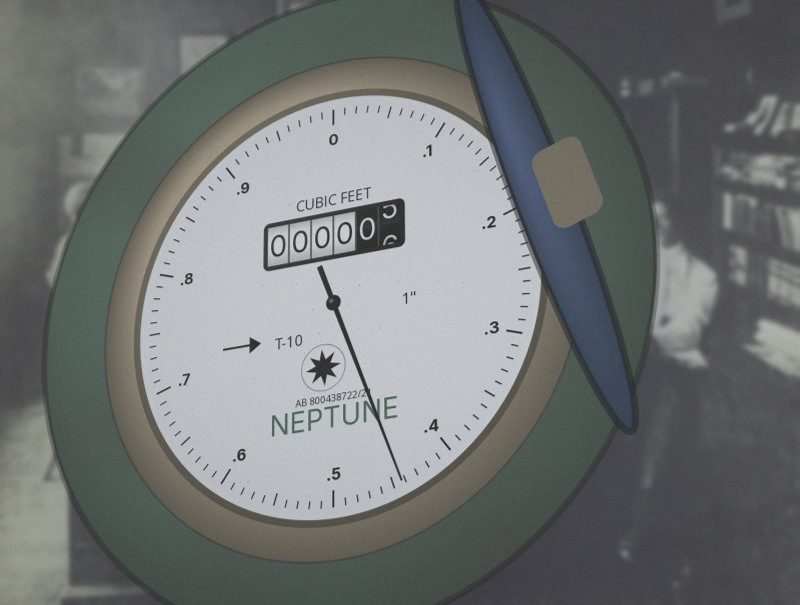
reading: {"value": 5.44, "unit": "ft³"}
